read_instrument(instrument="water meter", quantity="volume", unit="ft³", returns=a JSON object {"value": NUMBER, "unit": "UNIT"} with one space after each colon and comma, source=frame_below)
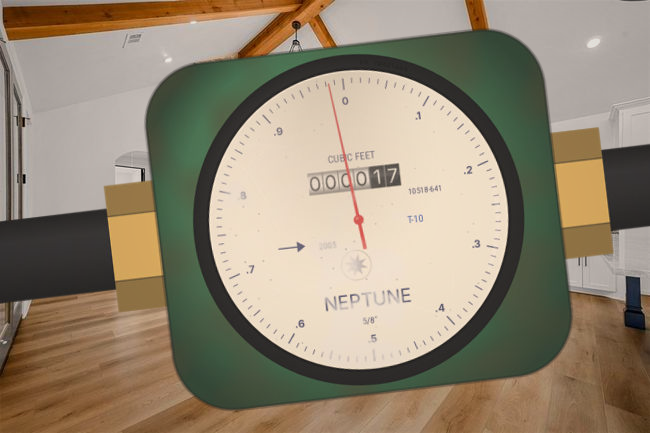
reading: {"value": 16.98, "unit": "ft³"}
